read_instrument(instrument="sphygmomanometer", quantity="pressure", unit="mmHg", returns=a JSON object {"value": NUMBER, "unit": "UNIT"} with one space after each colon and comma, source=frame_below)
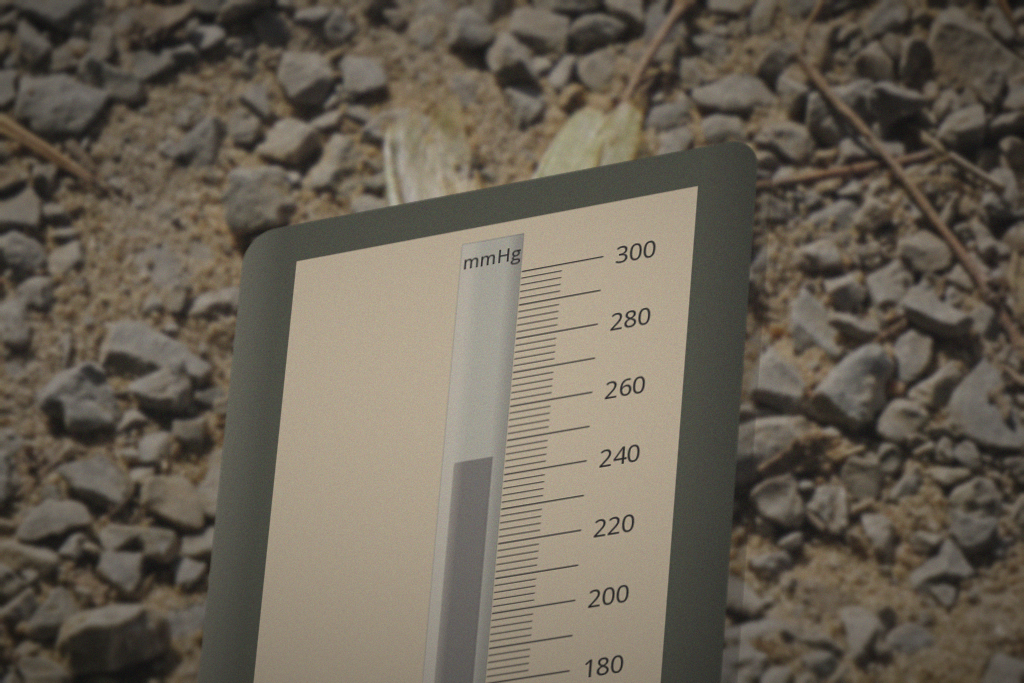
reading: {"value": 246, "unit": "mmHg"}
